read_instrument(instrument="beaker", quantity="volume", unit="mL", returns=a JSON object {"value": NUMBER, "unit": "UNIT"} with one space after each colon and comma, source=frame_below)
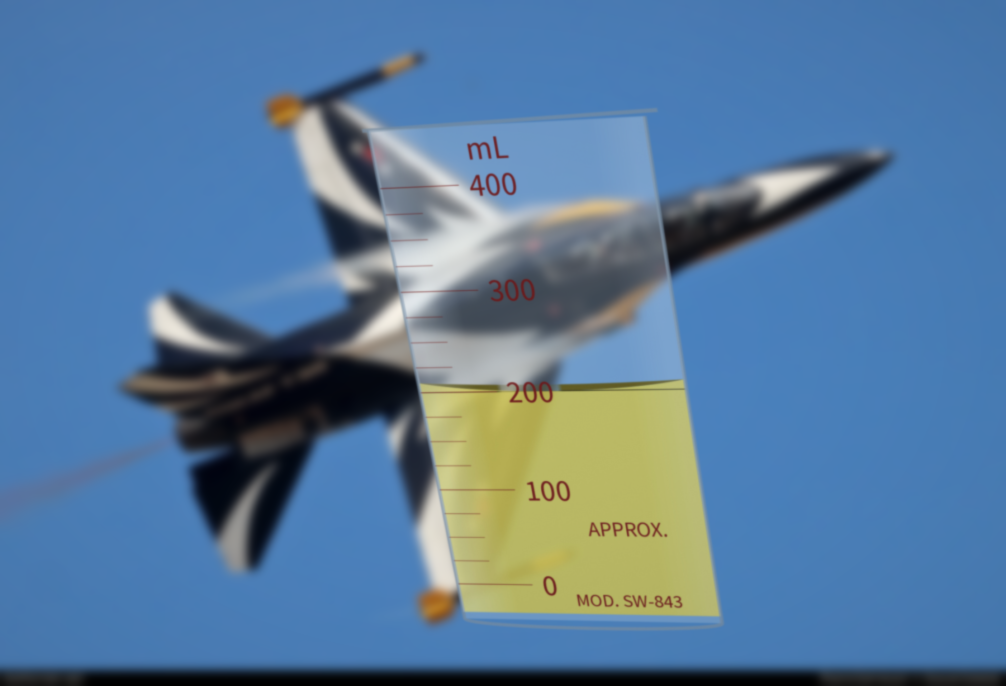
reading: {"value": 200, "unit": "mL"}
